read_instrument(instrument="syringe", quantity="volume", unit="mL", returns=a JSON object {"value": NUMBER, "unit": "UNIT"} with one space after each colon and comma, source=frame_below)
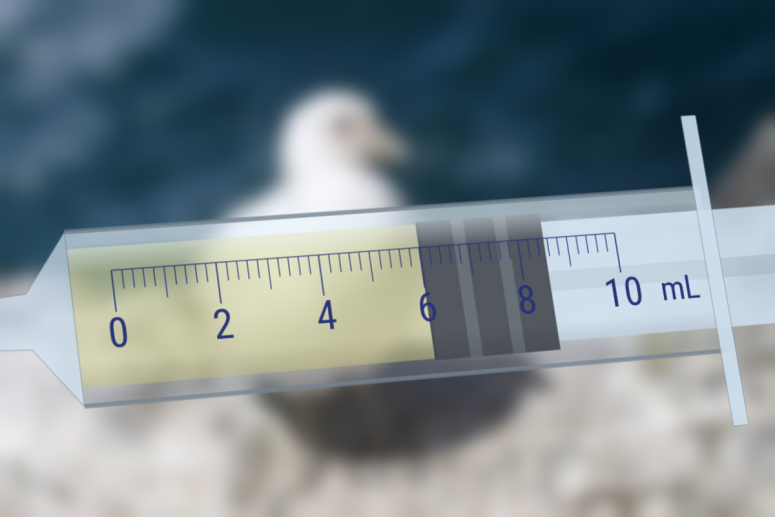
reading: {"value": 6, "unit": "mL"}
